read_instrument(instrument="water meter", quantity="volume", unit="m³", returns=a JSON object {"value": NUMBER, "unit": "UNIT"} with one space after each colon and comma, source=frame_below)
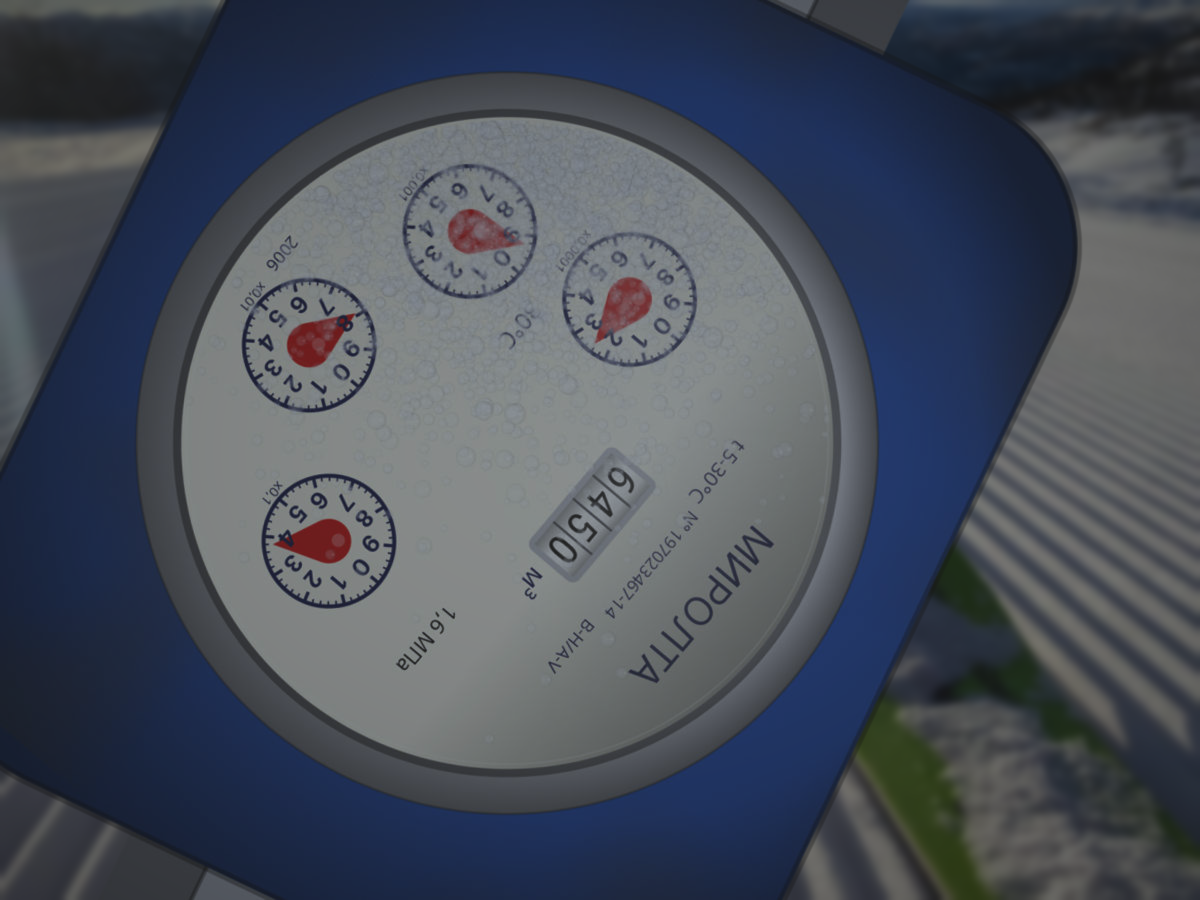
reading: {"value": 6450.3792, "unit": "m³"}
